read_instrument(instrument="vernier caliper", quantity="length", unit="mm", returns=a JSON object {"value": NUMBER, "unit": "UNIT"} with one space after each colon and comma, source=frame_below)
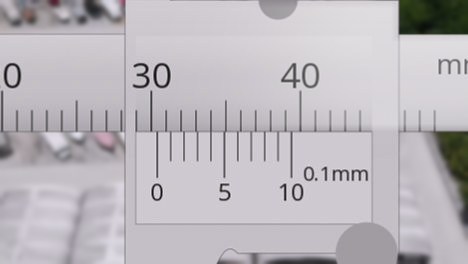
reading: {"value": 30.4, "unit": "mm"}
